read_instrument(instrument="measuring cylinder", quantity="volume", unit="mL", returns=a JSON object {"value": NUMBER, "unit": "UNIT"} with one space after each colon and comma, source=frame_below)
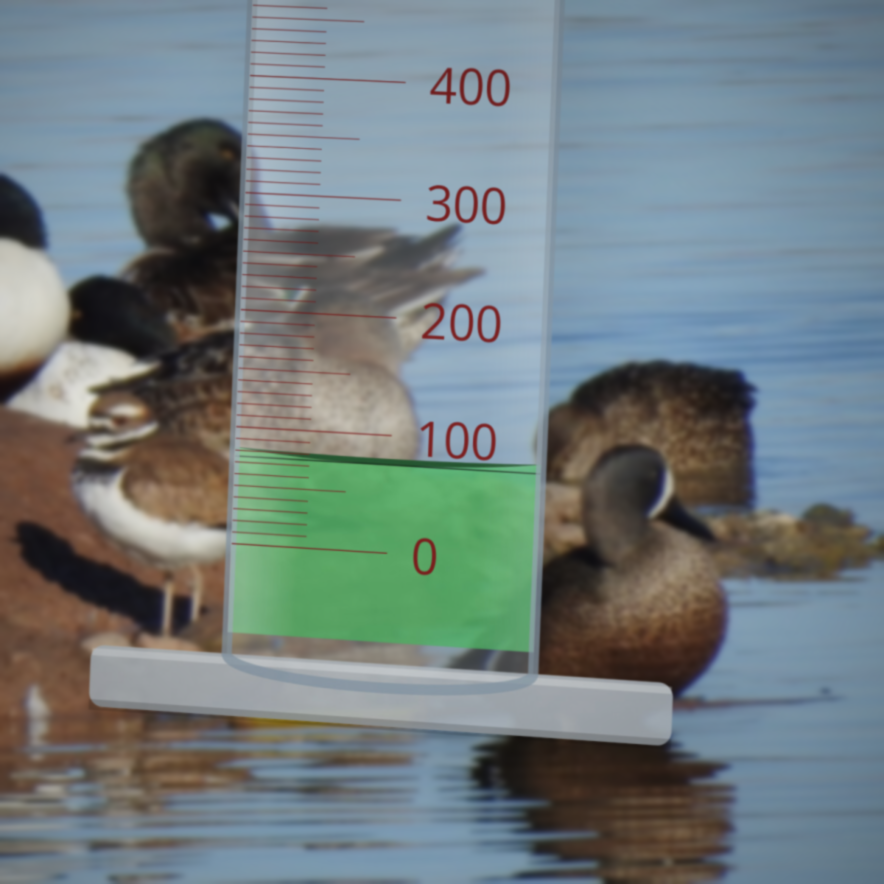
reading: {"value": 75, "unit": "mL"}
